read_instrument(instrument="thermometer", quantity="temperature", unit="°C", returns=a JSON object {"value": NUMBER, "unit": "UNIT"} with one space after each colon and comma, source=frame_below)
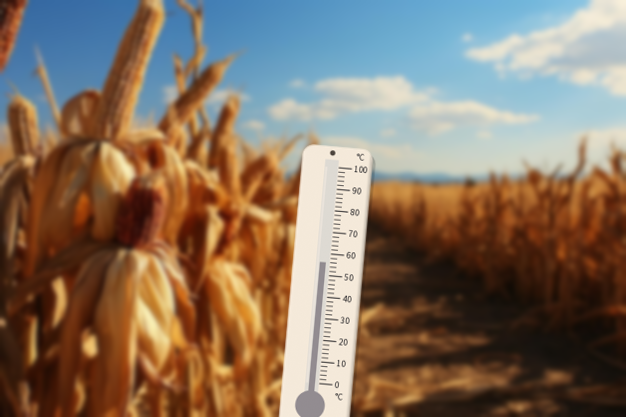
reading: {"value": 56, "unit": "°C"}
